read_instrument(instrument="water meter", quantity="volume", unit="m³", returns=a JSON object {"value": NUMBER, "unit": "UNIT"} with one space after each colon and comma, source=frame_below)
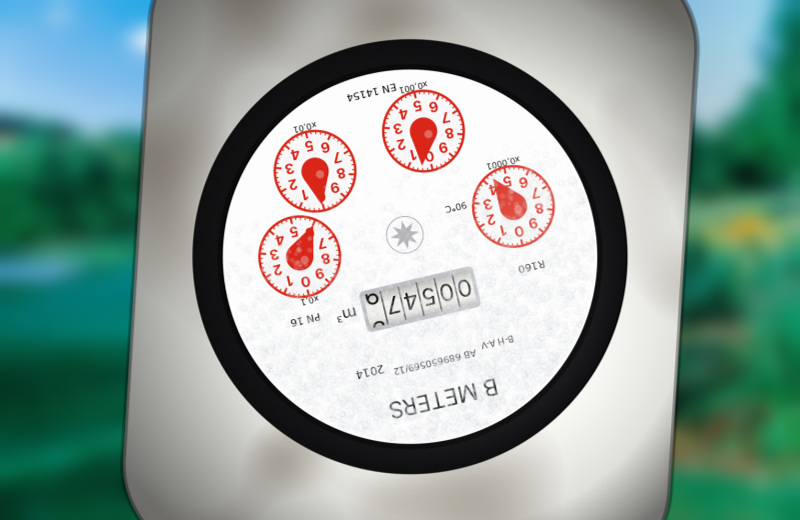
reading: {"value": 5478.6004, "unit": "m³"}
